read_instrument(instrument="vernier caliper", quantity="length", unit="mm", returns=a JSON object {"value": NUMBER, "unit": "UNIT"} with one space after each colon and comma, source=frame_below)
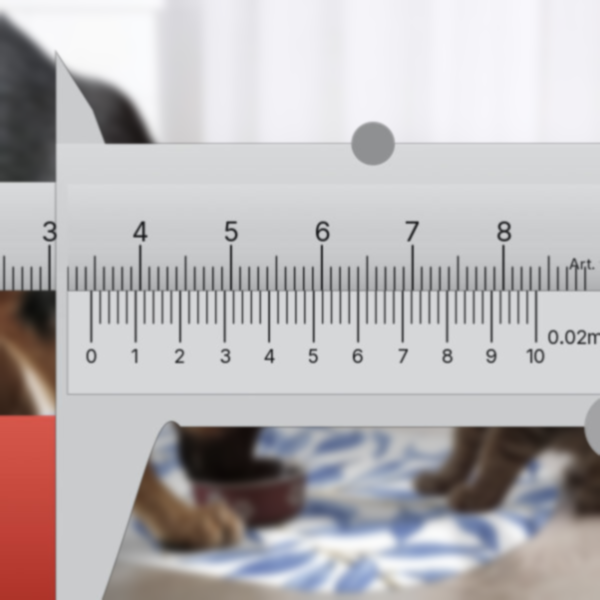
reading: {"value": 34.6, "unit": "mm"}
